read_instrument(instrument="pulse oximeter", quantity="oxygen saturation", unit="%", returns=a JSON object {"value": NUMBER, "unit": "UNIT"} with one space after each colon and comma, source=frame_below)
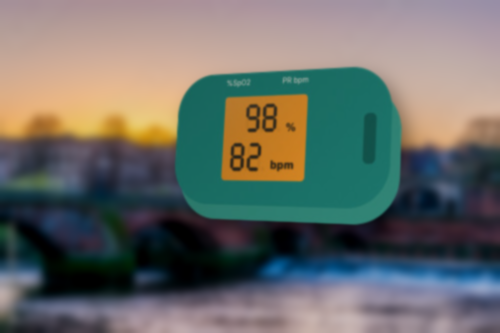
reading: {"value": 98, "unit": "%"}
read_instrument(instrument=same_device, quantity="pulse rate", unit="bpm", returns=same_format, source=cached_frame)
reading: {"value": 82, "unit": "bpm"}
